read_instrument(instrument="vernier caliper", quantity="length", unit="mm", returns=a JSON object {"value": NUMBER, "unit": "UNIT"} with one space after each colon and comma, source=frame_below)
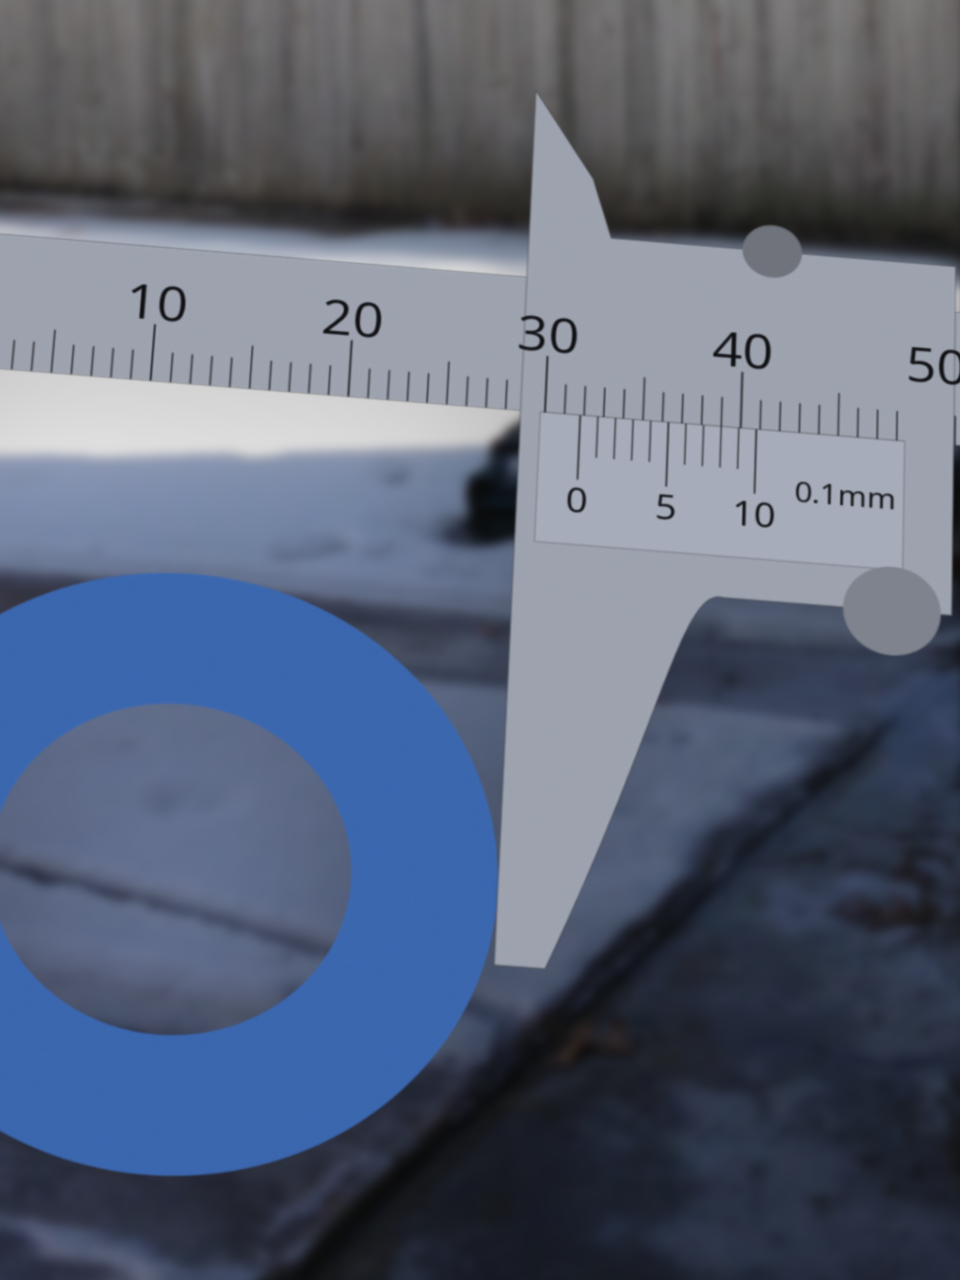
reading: {"value": 31.8, "unit": "mm"}
